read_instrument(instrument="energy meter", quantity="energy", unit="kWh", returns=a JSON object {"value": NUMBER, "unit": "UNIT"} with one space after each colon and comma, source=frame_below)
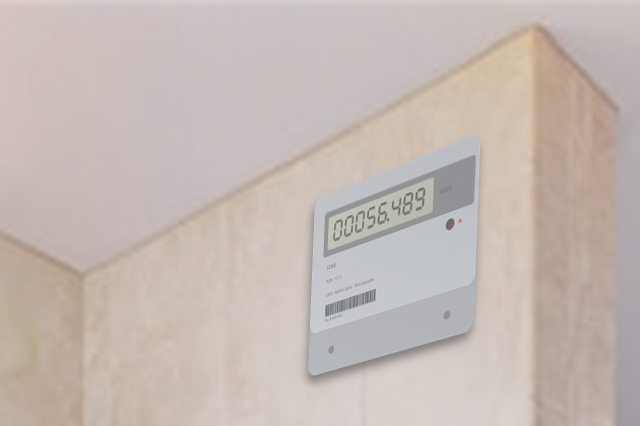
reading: {"value": 56.489, "unit": "kWh"}
